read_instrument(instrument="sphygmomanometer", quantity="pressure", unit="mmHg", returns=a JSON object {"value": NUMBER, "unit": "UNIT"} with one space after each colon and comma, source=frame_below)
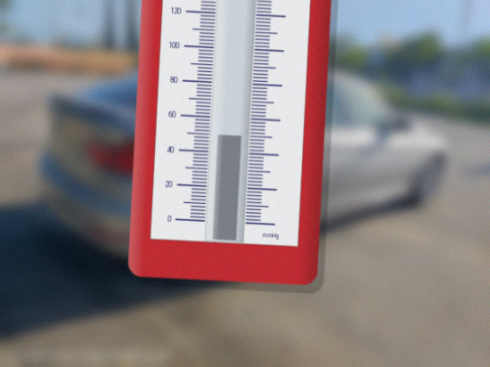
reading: {"value": 50, "unit": "mmHg"}
